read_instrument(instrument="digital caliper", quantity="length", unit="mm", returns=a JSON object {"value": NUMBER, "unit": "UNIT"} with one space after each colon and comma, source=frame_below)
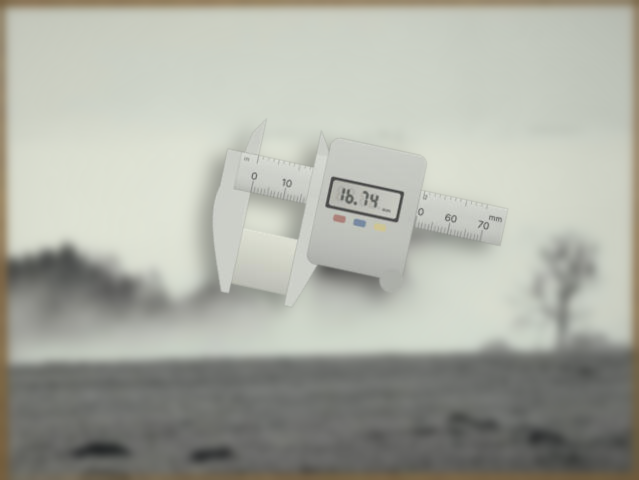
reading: {"value": 16.74, "unit": "mm"}
